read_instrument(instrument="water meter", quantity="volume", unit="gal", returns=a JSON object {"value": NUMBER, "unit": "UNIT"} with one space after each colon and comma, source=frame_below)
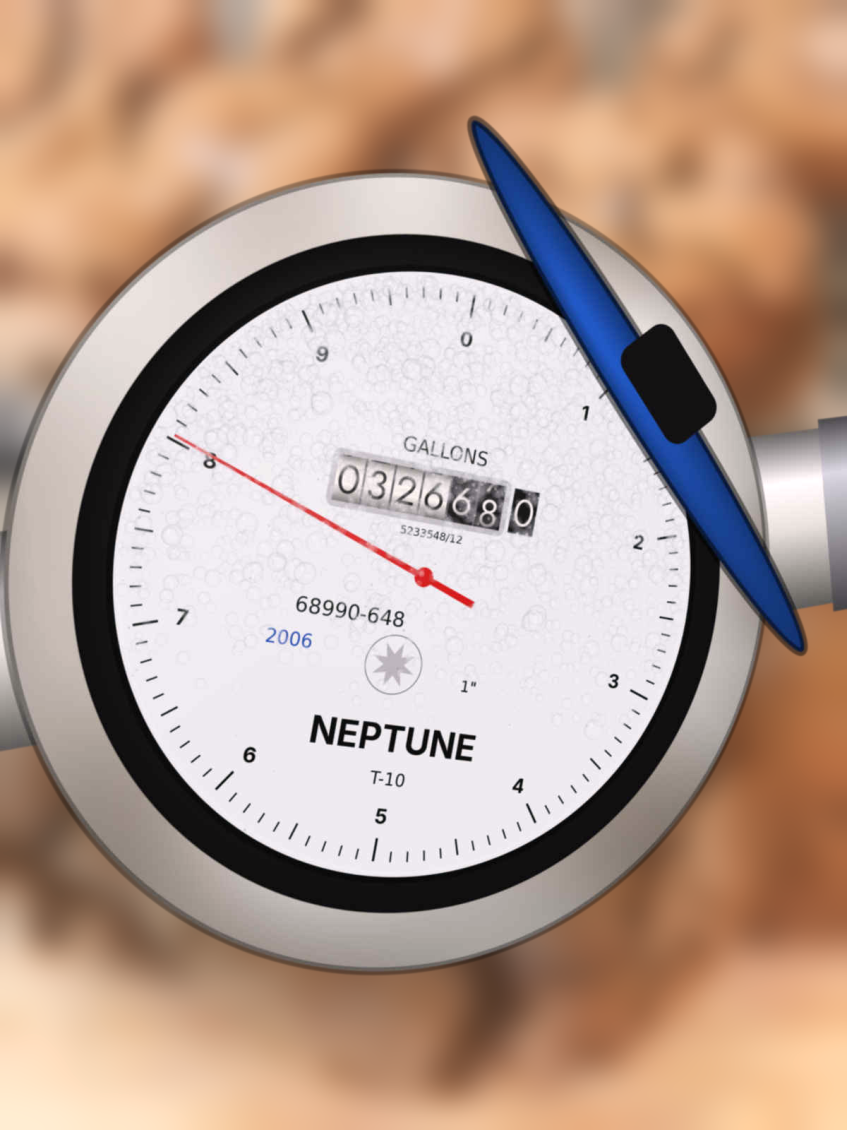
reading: {"value": 326678.0, "unit": "gal"}
